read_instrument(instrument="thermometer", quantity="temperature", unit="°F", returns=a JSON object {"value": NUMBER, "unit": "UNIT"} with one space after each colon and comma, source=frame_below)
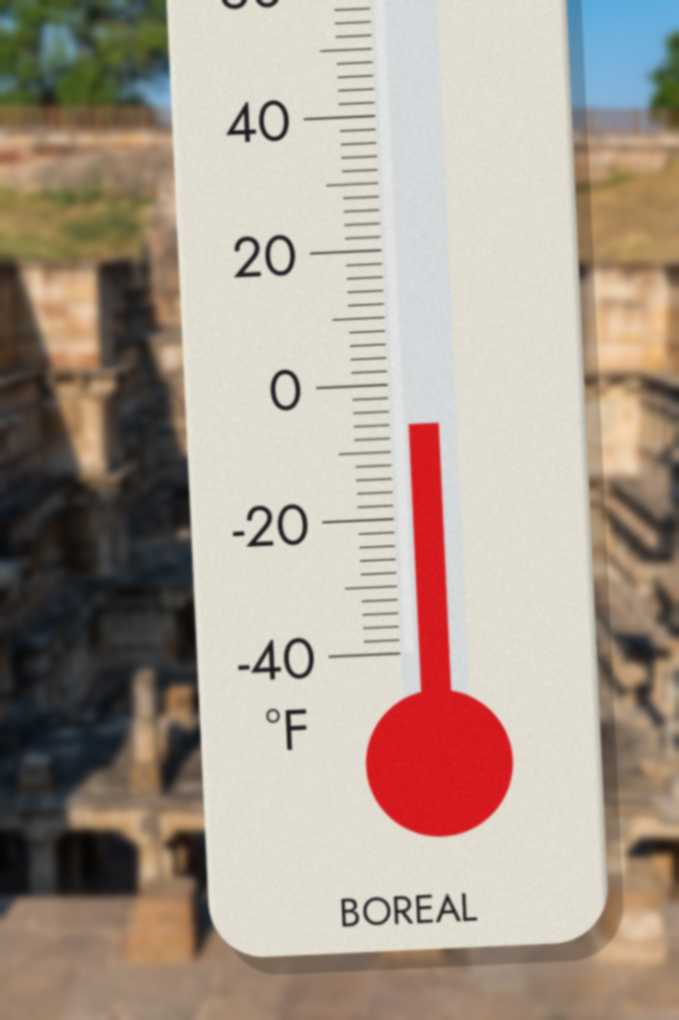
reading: {"value": -6, "unit": "°F"}
